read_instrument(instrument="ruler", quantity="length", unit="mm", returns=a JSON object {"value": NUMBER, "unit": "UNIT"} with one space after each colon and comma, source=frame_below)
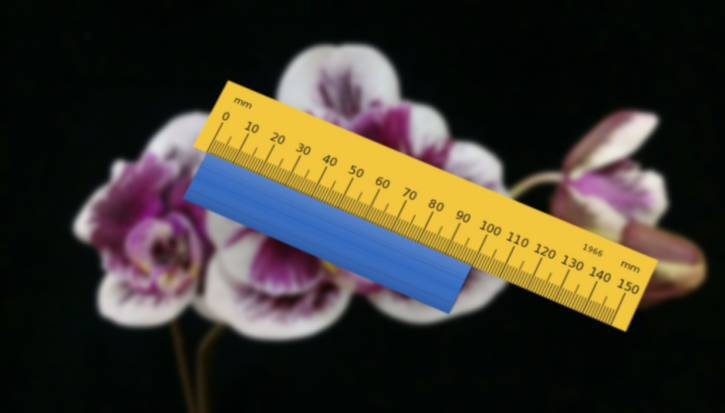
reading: {"value": 100, "unit": "mm"}
